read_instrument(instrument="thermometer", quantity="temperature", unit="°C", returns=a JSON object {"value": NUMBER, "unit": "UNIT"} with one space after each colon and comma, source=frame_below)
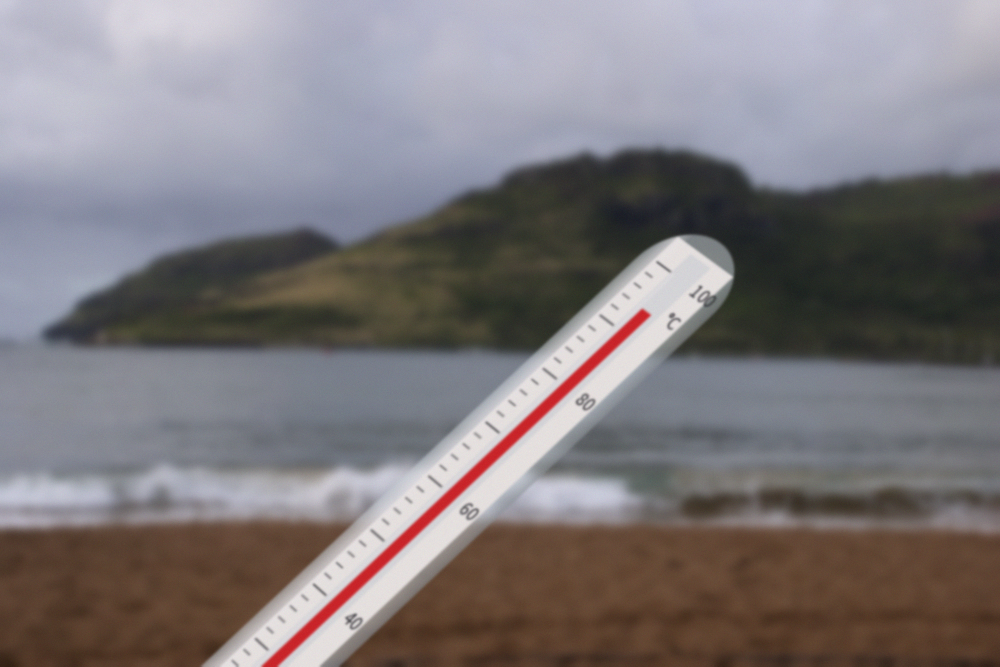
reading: {"value": 94, "unit": "°C"}
